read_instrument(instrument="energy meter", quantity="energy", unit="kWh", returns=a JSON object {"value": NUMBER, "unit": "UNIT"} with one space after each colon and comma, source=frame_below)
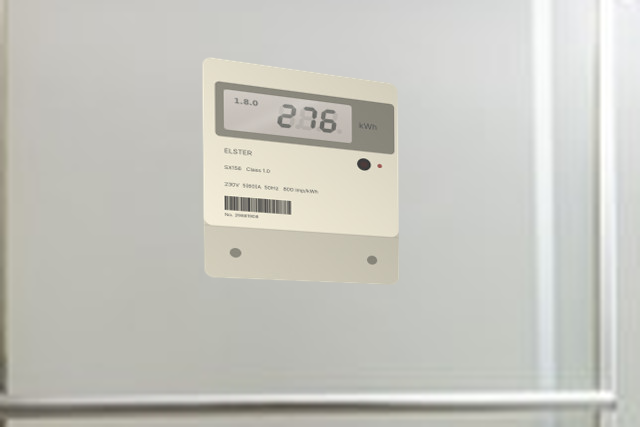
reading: {"value": 276, "unit": "kWh"}
